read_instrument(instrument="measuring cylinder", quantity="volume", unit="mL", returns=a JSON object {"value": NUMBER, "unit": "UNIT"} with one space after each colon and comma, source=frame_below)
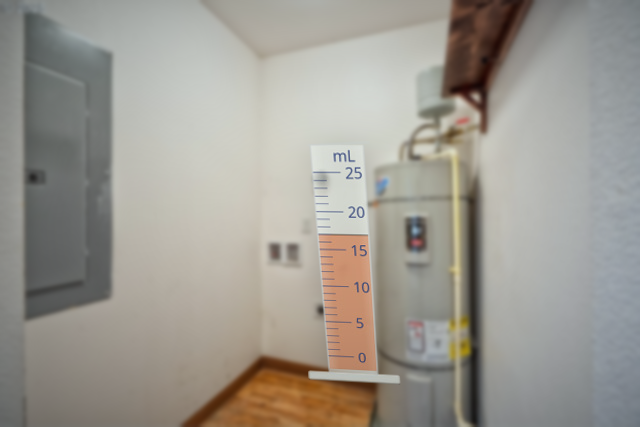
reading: {"value": 17, "unit": "mL"}
